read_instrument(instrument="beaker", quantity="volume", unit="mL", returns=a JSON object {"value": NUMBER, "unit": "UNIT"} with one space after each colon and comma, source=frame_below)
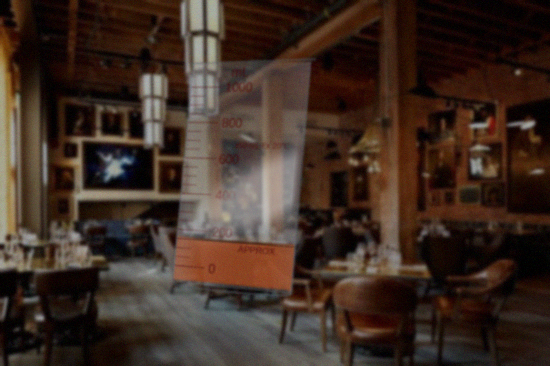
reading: {"value": 150, "unit": "mL"}
